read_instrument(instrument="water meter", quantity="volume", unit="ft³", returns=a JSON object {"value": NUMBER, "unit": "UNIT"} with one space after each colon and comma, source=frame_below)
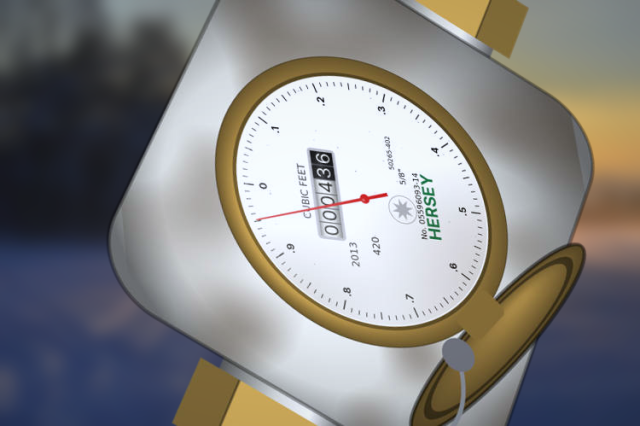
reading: {"value": 435.95, "unit": "ft³"}
